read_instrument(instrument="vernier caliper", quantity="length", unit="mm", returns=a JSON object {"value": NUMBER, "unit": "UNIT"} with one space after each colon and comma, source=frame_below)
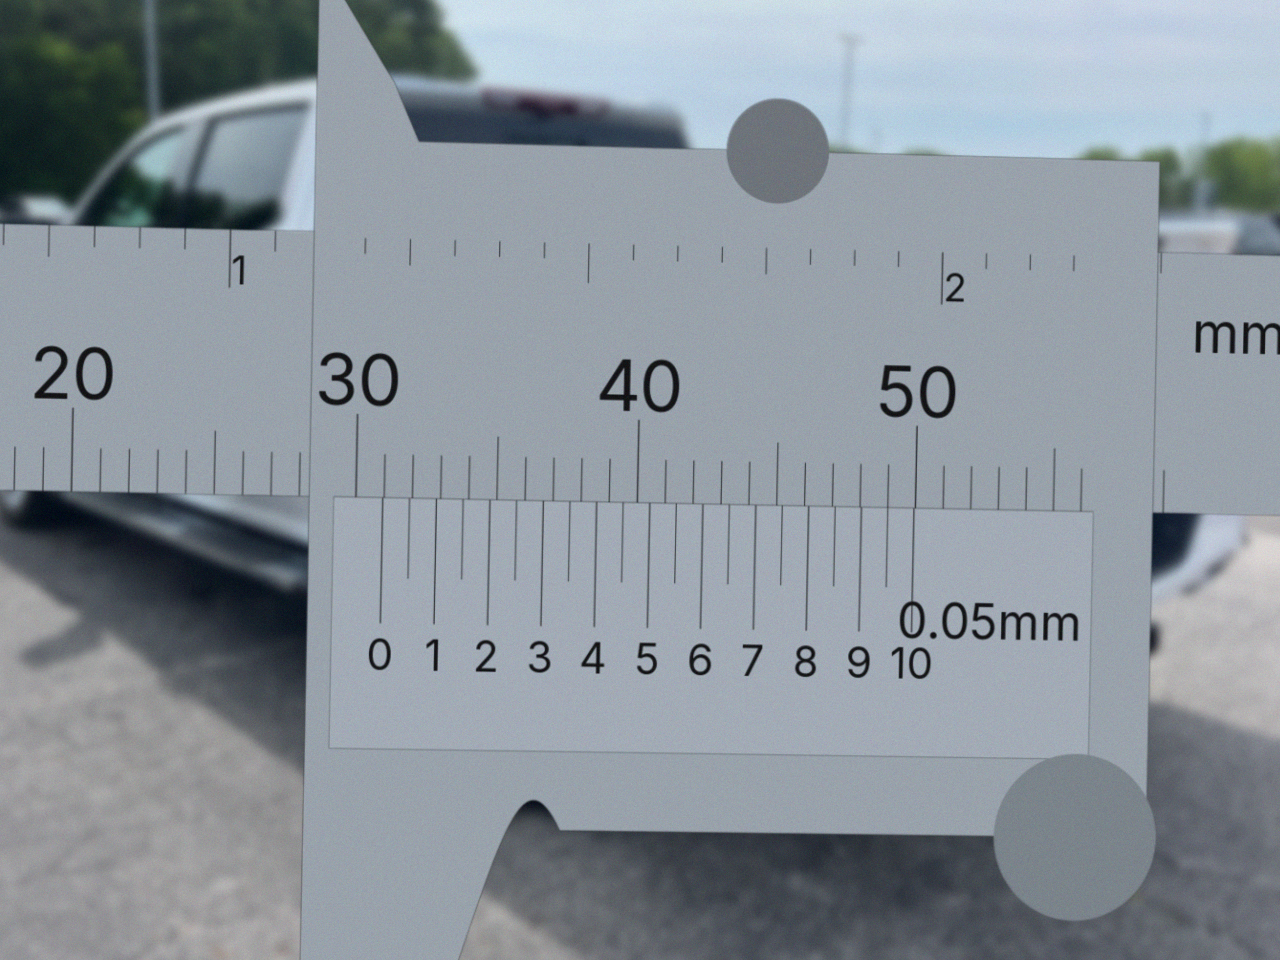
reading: {"value": 30.95, "unit": "mm"}
